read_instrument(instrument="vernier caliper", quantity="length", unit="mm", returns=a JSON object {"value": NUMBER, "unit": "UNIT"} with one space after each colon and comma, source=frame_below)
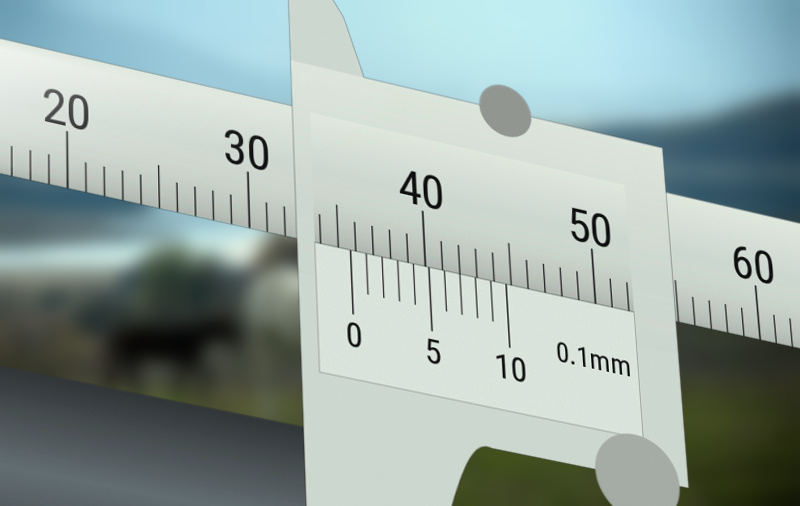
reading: {"value": 35.7, "unit": "mm"}
